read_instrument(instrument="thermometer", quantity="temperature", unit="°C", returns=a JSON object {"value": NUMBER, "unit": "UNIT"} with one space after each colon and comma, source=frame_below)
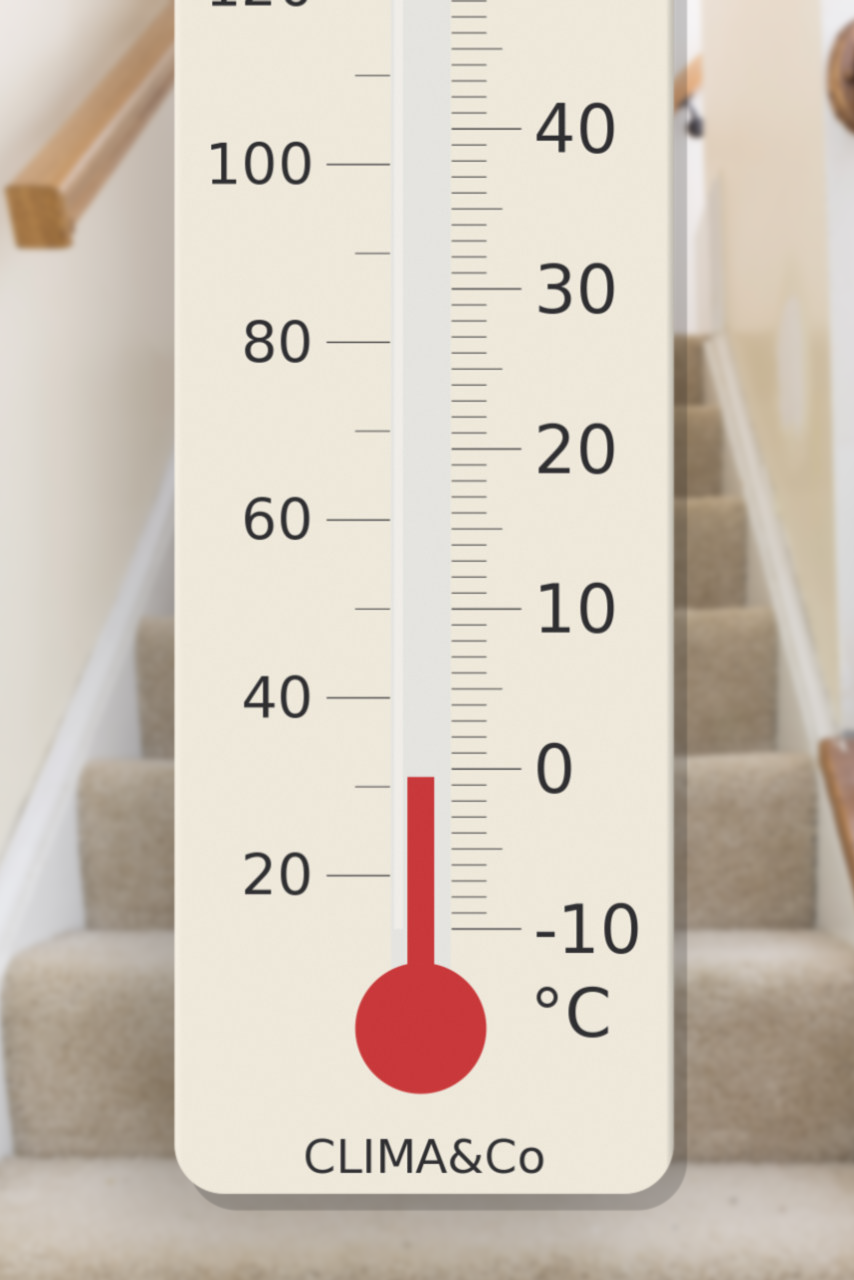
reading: {"value": -0.5, "unit": "°C"}
